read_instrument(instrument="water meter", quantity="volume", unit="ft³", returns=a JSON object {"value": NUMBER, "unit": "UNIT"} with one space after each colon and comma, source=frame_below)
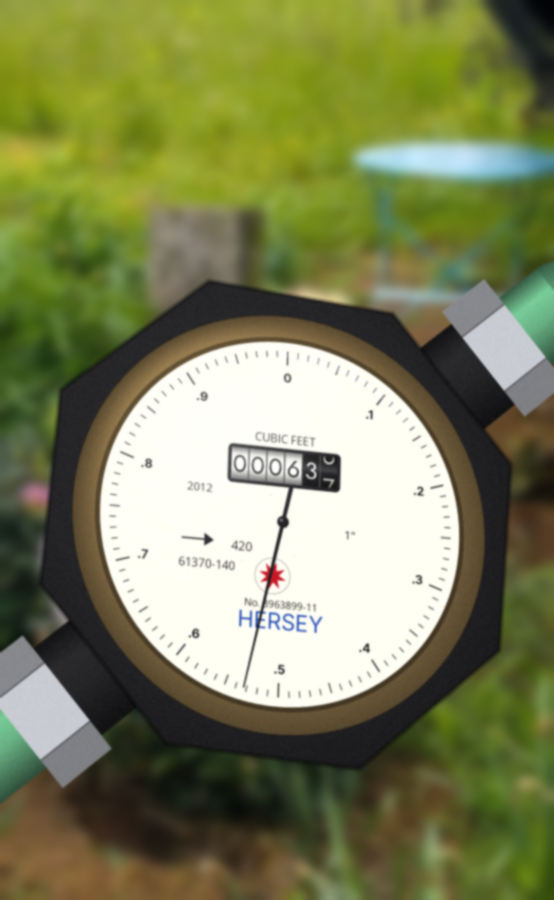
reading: {"value": 636.53, "unit": "ft³"}
